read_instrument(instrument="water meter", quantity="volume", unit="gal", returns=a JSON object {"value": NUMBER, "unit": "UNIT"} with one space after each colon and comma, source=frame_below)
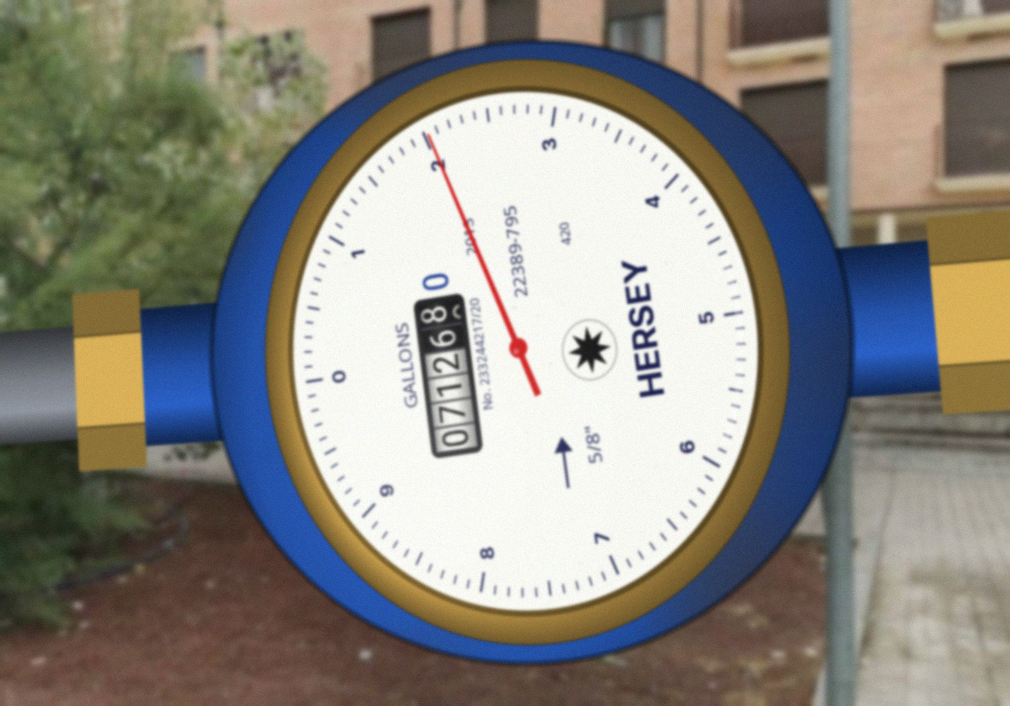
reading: {"value": 712682.0, "unit": "gal"}
